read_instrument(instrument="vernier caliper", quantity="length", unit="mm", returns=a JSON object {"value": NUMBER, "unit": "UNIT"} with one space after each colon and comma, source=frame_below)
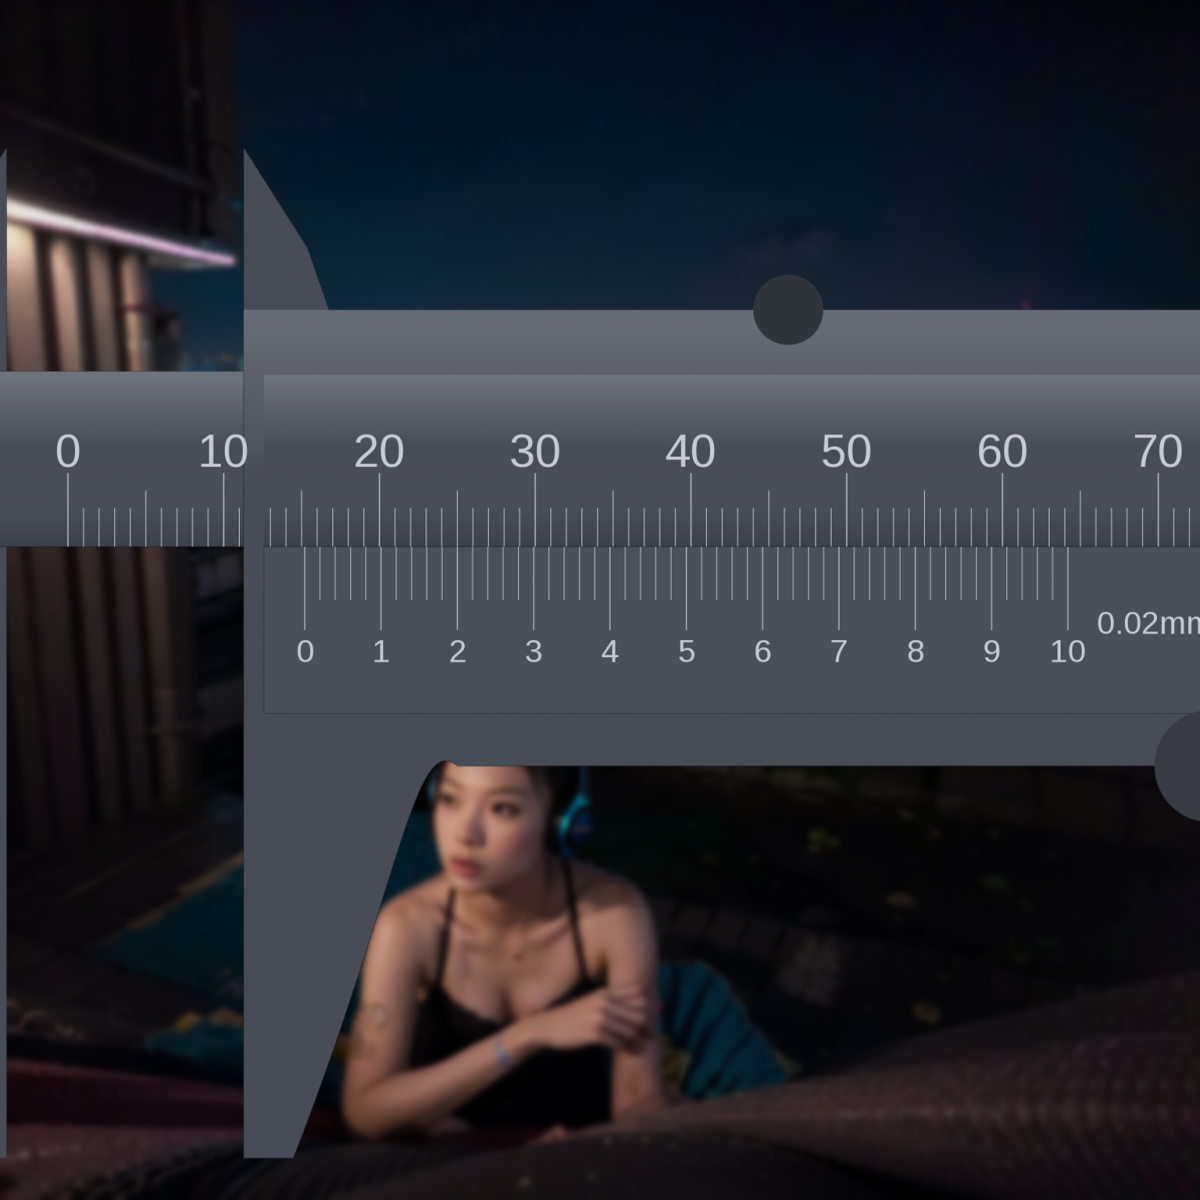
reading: {"value": 15.2, "unit": "mm"}
